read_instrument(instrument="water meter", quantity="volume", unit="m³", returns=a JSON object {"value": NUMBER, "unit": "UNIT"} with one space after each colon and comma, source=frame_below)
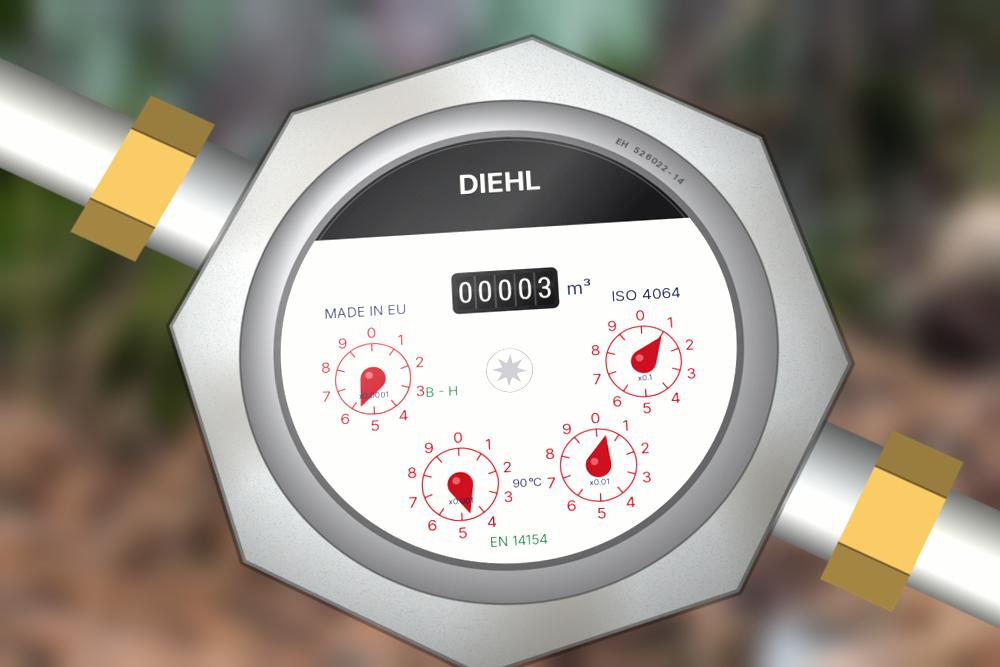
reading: {"value": 3.1045, "unit": "m³"}
